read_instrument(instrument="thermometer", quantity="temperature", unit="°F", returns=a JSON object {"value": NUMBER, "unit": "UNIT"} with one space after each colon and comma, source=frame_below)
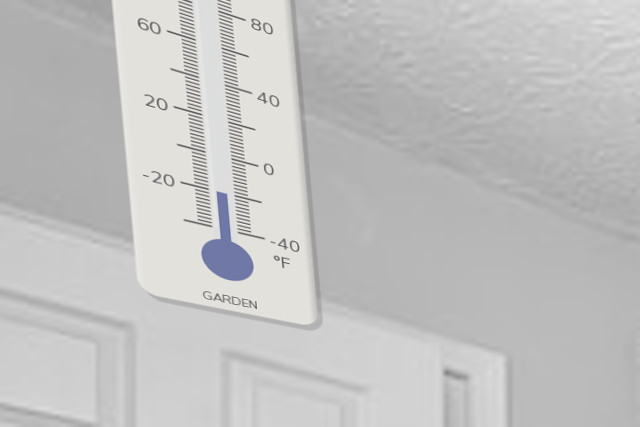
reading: {"value": -20, "unit": "°F"}
